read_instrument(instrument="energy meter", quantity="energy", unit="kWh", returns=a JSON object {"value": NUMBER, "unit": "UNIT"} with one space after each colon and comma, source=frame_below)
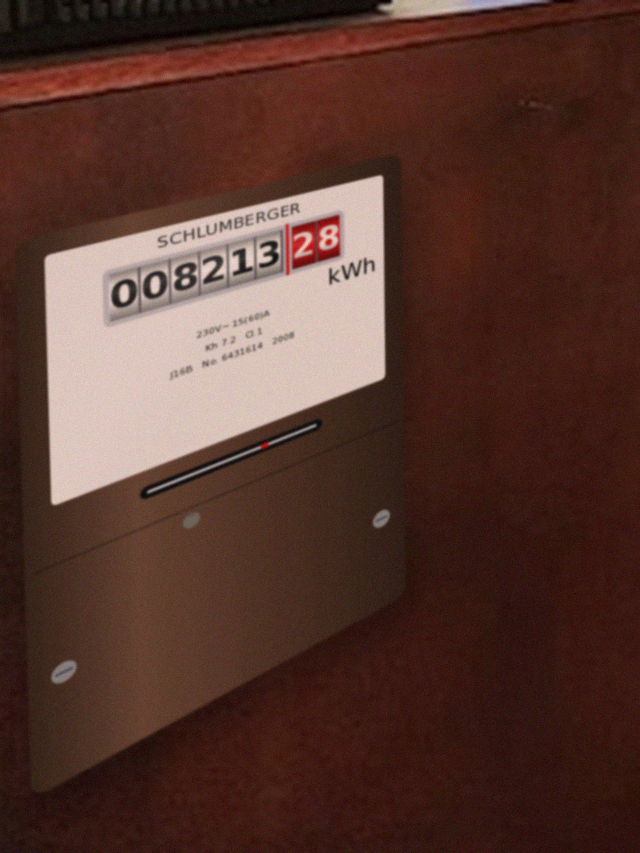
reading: {"value": 8213.28, "unit": "kWh"}
